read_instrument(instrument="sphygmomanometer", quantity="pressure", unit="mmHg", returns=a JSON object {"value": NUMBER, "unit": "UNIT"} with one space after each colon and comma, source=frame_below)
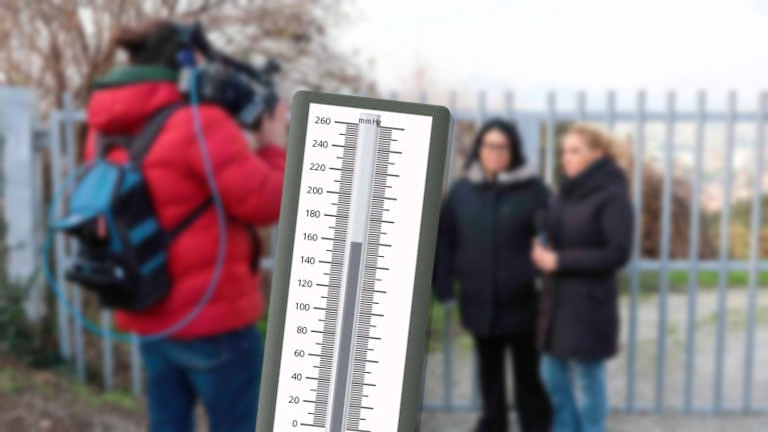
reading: {"value": 160, "unit": "mmHg"}
